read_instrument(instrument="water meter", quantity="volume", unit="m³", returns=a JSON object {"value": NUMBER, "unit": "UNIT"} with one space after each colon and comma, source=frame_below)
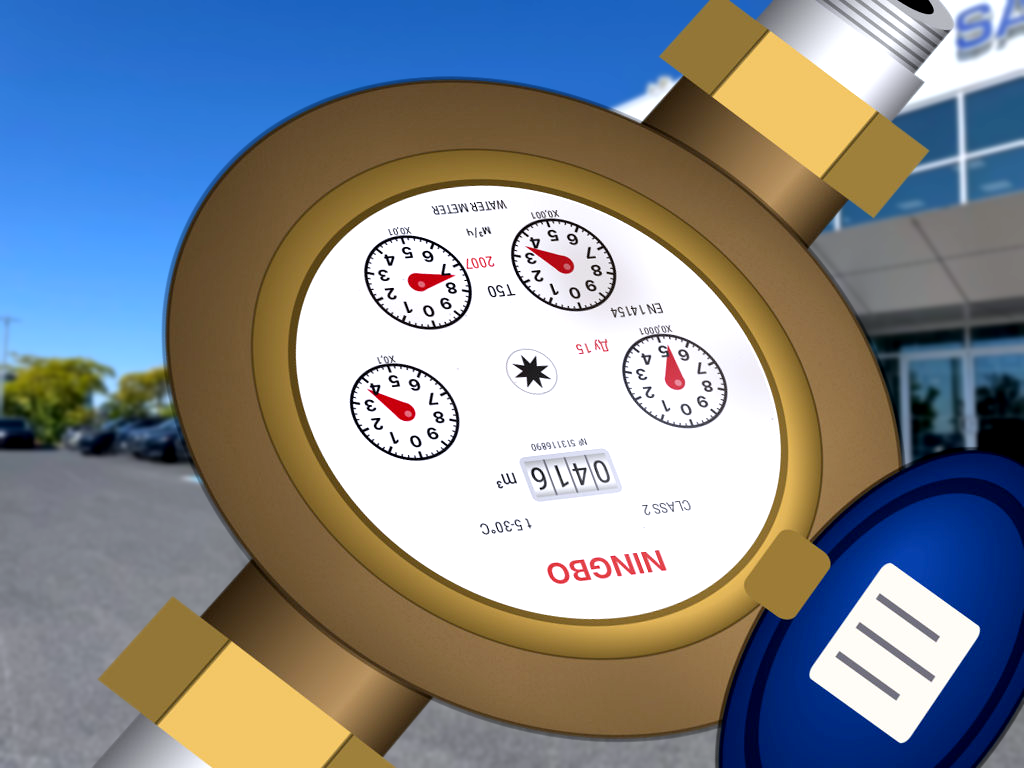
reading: {"value": 416.3735, "unit": "m³"}
